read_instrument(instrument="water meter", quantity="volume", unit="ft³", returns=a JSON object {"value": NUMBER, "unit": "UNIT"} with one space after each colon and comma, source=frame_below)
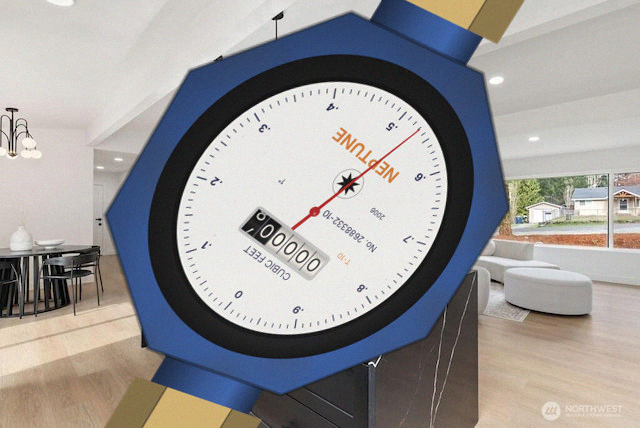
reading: {"value": 7.53, "unit": "ft³"}
